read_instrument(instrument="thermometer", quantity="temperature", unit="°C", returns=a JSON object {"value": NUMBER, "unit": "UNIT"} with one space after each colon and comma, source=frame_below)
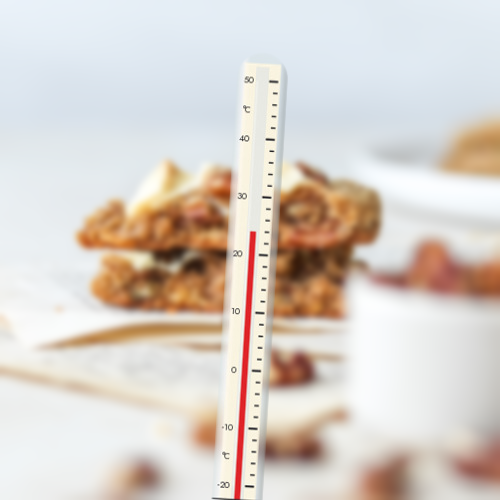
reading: {"value": 24, "unit": "°C"}
